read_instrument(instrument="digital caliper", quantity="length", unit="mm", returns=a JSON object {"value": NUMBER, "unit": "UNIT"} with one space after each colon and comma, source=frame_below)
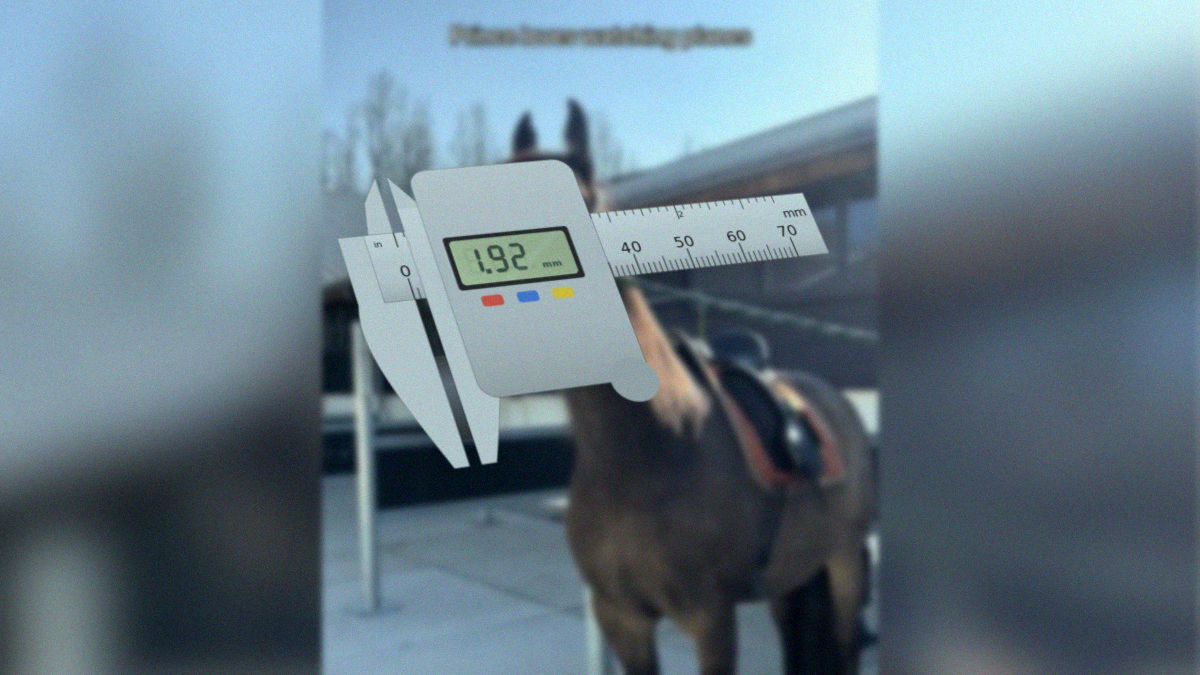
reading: {"value": 1.92, "unit": "mm"}
